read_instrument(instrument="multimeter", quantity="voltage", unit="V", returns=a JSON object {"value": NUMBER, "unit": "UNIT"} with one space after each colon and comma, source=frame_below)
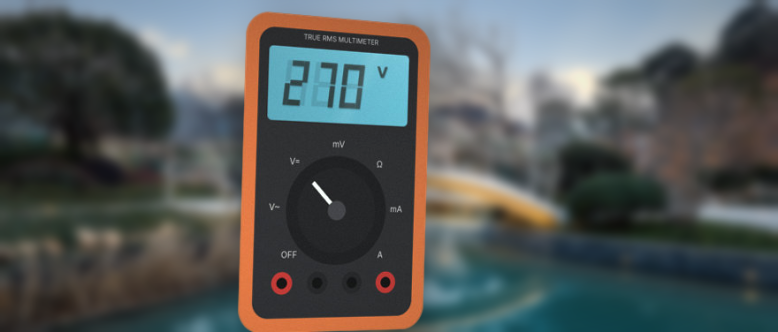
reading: {"value": 270, "unit": "V"}
